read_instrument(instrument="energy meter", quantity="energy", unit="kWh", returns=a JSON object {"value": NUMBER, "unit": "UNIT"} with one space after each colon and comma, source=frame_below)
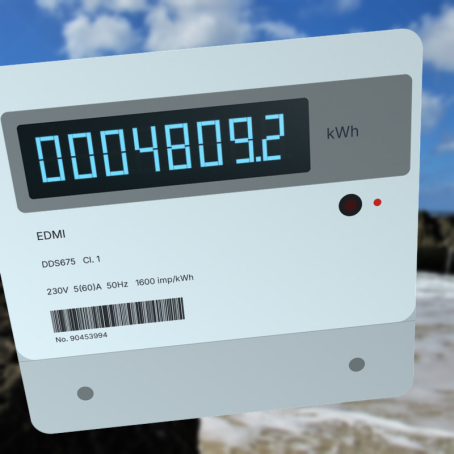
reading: {"value": 4809.2, "unit": "kWh"}
